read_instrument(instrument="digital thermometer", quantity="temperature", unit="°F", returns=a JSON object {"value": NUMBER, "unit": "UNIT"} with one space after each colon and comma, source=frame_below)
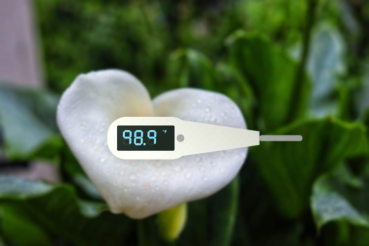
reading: {"value": 98.9, "unit": "°F"}
